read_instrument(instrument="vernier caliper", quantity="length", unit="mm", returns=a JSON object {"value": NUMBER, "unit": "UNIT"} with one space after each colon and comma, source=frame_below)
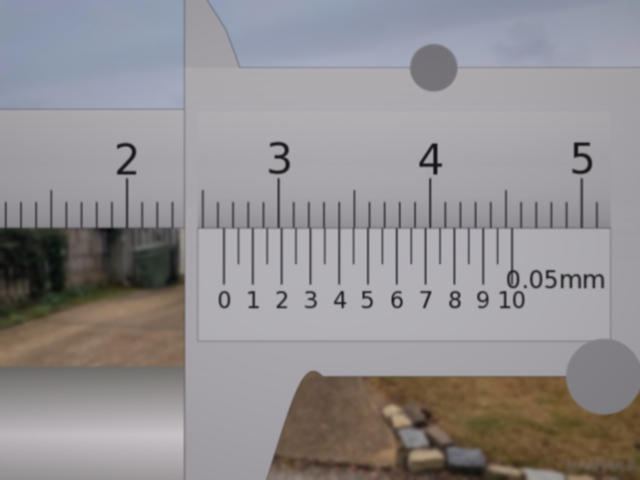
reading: {"value": 26.4, "unit": "mm"}
